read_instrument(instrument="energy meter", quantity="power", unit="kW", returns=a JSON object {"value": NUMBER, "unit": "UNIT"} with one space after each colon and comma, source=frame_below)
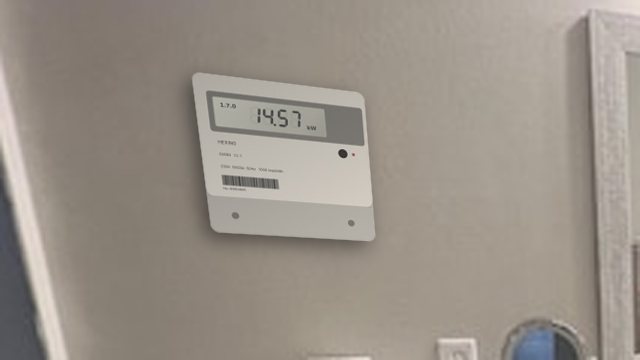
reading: {"value": 14.57, "unit": "kW"}
